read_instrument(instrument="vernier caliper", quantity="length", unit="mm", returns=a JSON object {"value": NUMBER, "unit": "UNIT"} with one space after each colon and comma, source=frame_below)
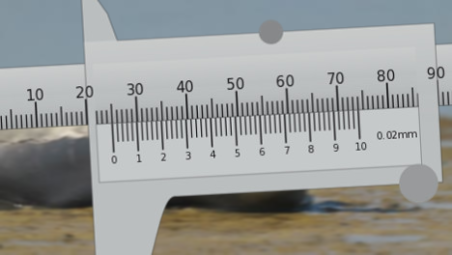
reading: {"value": 25.0, "unit": "mm"}
